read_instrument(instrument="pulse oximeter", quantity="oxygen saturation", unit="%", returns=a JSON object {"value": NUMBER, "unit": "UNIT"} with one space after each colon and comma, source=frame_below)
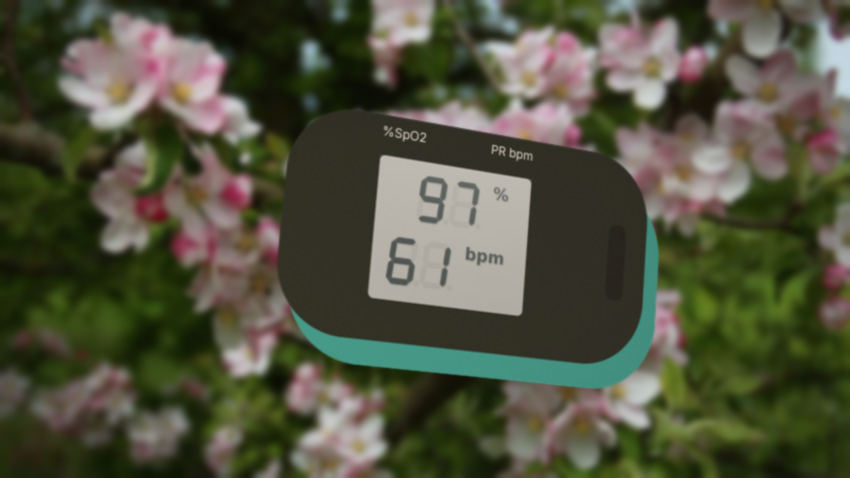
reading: {"value": 97, "unit": "%"}
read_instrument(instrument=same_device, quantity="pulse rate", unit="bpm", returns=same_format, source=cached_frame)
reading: {"value": 61, "unit": "bpm"}
